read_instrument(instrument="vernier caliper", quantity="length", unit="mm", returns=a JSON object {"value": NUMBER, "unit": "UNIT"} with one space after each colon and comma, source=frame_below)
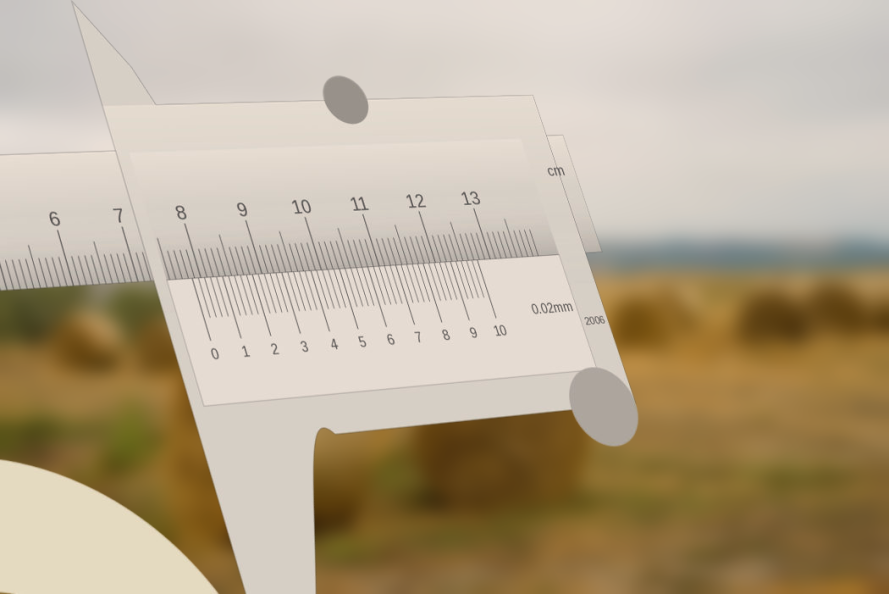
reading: {"value": 78.6, "unit": "mm"}
